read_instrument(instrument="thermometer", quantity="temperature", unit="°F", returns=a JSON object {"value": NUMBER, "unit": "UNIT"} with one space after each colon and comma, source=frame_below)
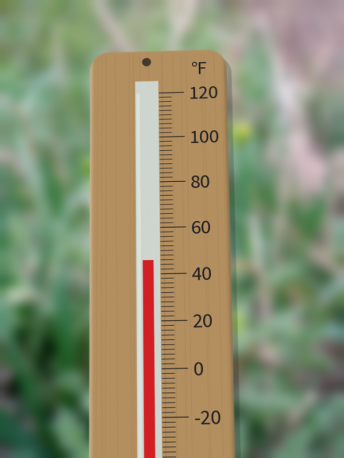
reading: {"value": 46, "unit": "°F"}
